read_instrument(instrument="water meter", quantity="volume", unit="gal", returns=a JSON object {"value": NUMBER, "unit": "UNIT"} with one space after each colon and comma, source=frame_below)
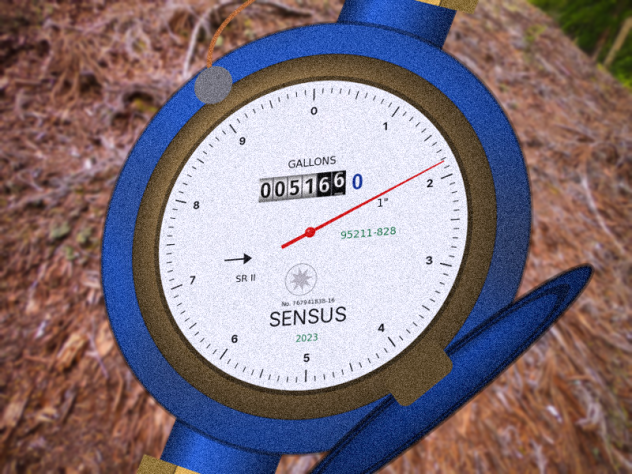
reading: {"value": 51661.8, "unit": "gal"}
